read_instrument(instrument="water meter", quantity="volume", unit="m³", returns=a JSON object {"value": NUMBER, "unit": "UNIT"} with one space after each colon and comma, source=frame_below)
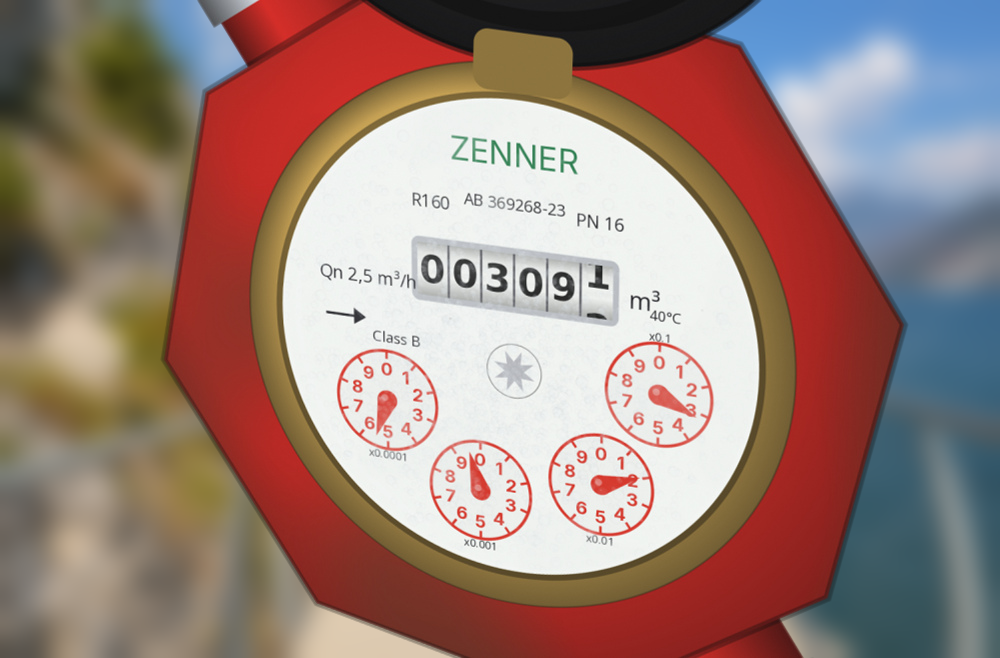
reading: {"value": 3091.3195, "unit": "m³"}
